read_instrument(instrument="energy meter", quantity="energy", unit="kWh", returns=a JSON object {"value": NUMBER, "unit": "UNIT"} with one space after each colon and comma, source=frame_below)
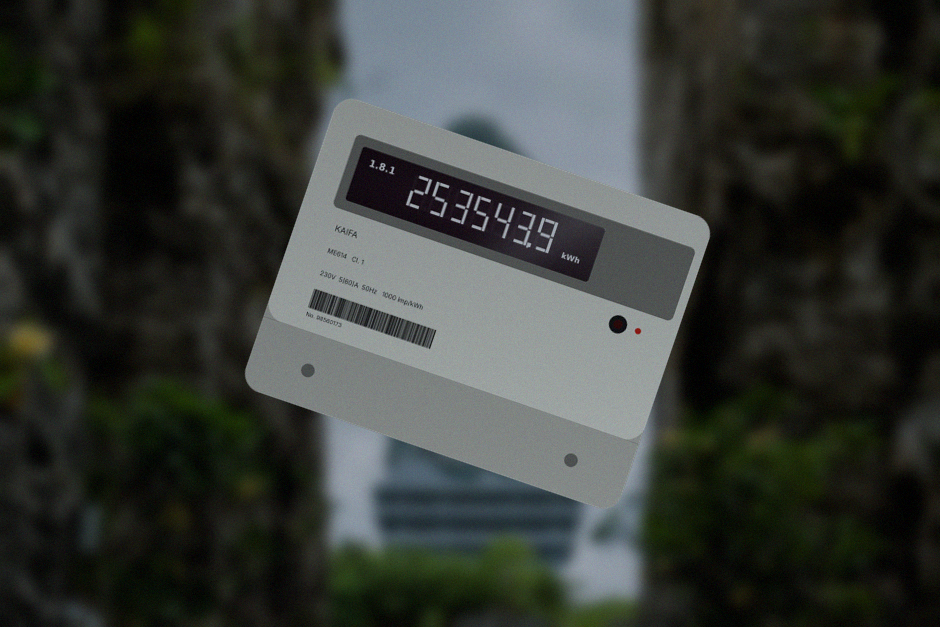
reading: {"value": 253543.9, "unit": "kWh"}
